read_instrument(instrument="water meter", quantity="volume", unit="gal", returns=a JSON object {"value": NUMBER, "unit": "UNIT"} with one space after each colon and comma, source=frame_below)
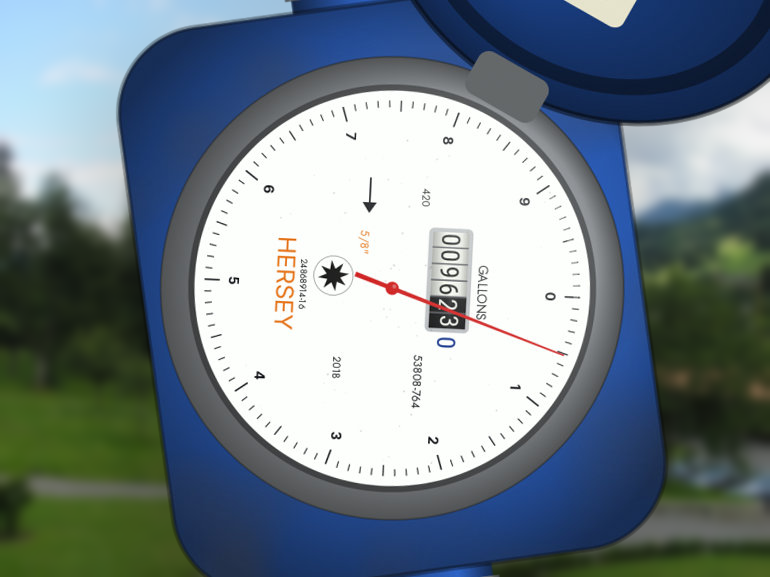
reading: {"value": 96230.5, "unit": "gal"}
